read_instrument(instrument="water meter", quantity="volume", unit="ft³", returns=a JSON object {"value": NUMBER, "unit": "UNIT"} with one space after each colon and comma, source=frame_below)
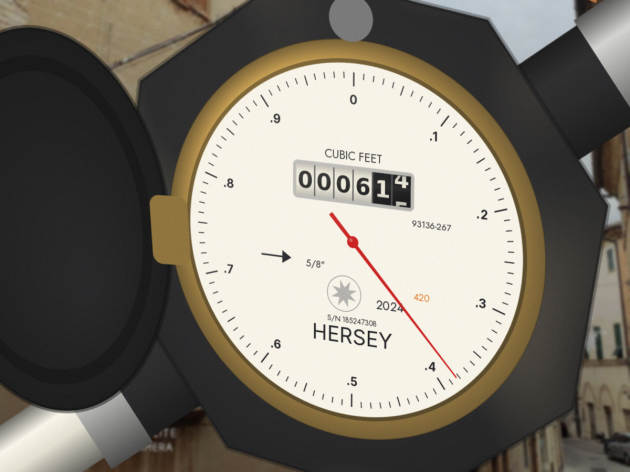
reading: {"value": 614.38, "unit": "ft³"}
